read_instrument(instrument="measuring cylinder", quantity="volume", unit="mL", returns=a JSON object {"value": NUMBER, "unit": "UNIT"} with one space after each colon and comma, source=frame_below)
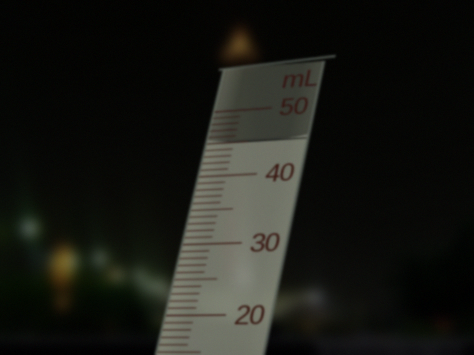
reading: {"value": 45, "unit": "mL"}
